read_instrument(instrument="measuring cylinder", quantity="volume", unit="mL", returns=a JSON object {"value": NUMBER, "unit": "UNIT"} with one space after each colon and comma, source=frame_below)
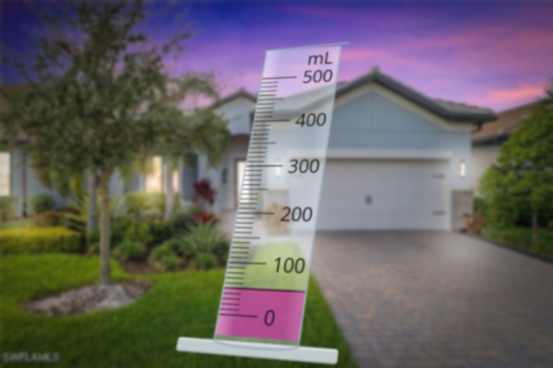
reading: {"value": 50, "unit": "mL"}
